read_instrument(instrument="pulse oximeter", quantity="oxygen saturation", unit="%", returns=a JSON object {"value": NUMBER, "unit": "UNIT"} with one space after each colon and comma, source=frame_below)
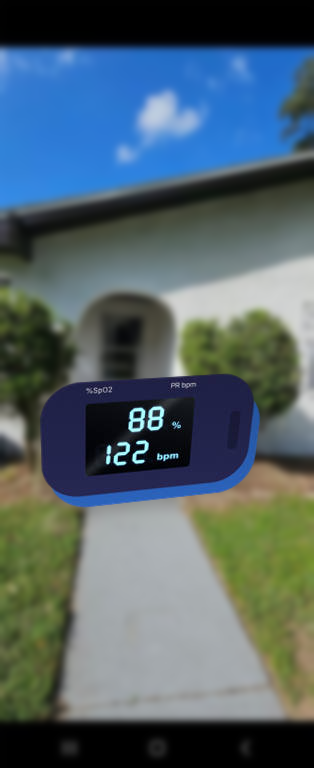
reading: {"value": 88, "unit": "%"}
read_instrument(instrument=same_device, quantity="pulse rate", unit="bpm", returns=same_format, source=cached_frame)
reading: {"value": 122, "unit": "bpm"}
